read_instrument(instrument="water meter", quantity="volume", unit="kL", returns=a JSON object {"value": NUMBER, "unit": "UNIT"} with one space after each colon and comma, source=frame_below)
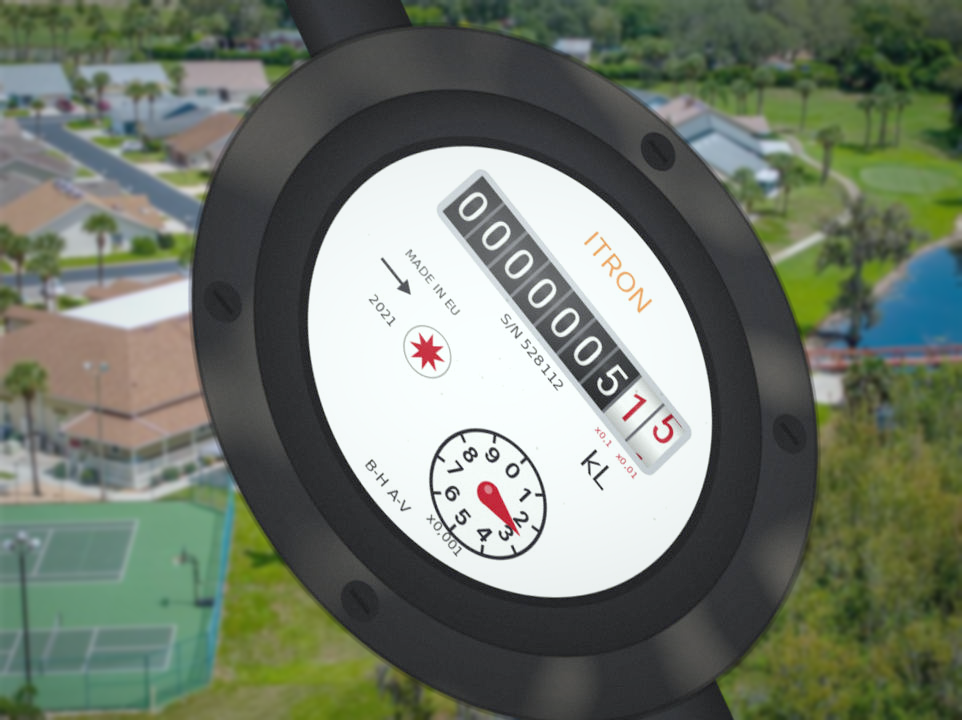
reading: {"value": 5.152, "unit": "kL"}
